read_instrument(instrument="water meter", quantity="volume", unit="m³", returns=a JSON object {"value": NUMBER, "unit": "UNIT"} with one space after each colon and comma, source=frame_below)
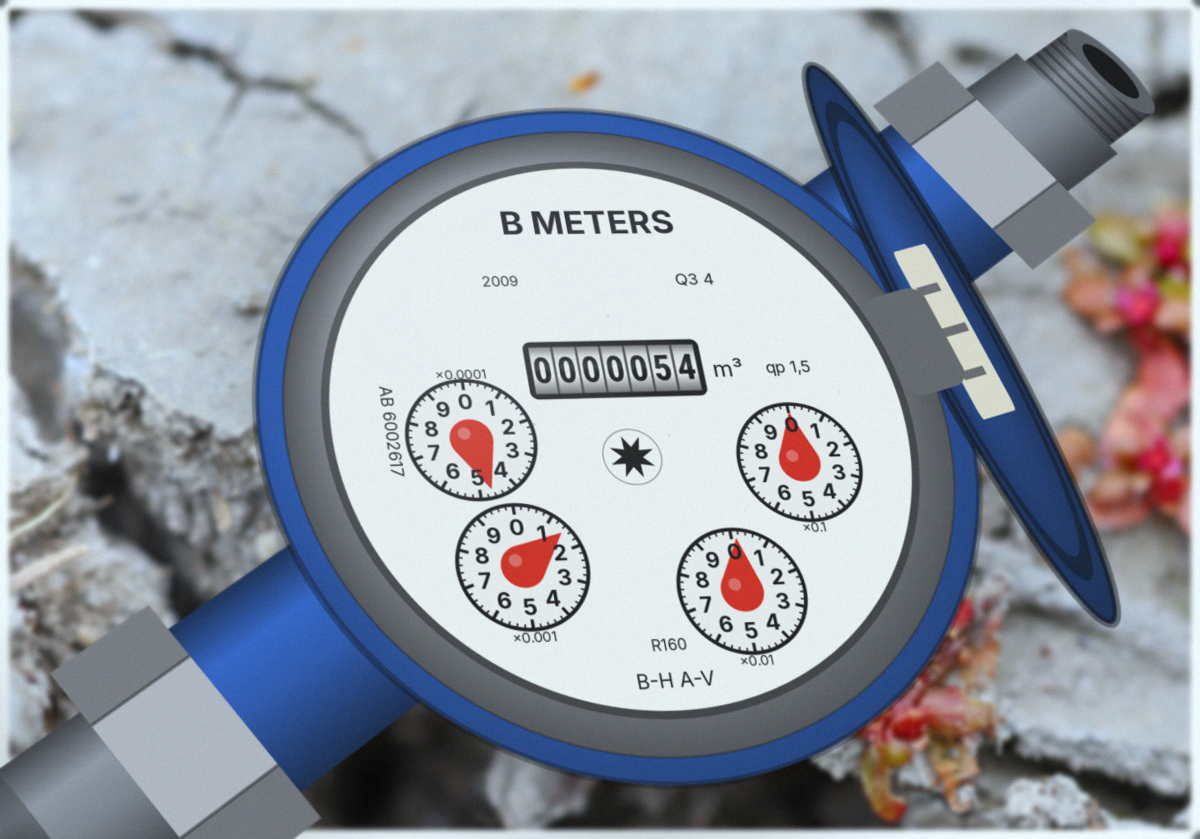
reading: {"value": 54.0014, "unit": "m³"}
